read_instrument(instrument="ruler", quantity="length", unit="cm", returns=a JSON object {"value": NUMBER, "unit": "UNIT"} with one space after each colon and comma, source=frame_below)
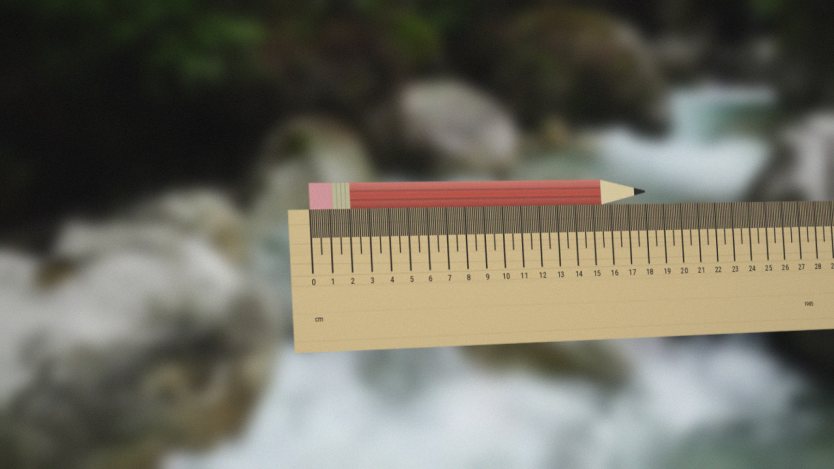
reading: {"value": 18, "unit": "cm"}
